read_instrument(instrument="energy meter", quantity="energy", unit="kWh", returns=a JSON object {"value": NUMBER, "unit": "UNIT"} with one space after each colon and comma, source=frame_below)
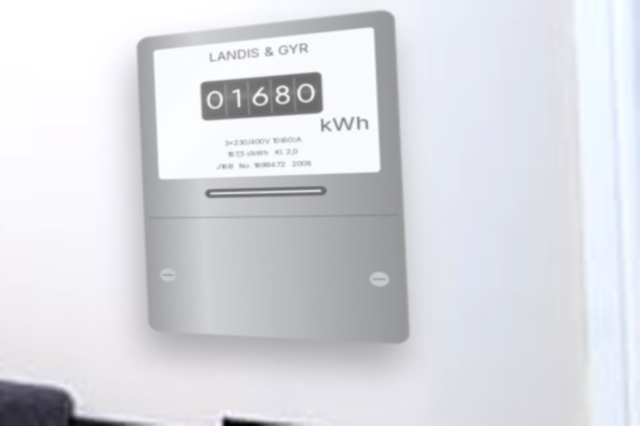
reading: {"value": 1680, "unit": "kWh"}
